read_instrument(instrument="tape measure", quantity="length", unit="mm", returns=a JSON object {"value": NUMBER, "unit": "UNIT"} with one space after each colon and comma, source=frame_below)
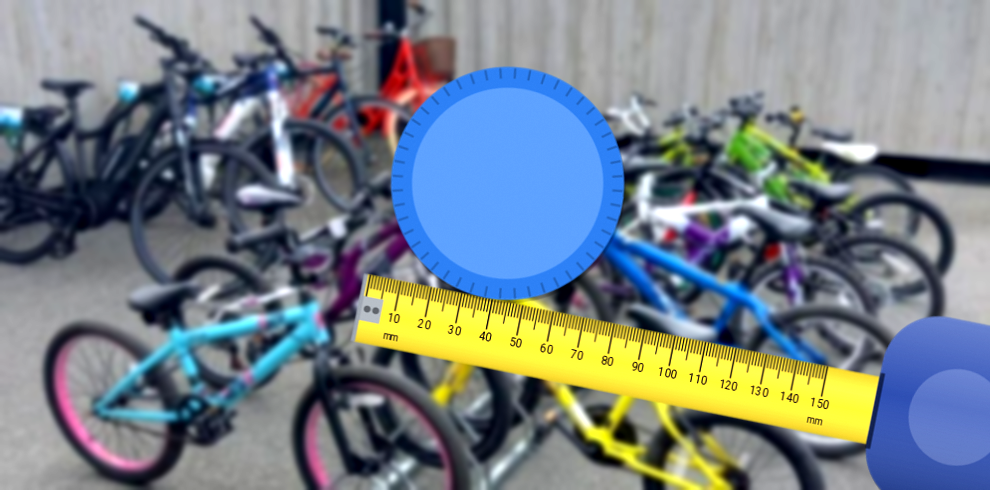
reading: {"value": 75, "unit": "mm"}
